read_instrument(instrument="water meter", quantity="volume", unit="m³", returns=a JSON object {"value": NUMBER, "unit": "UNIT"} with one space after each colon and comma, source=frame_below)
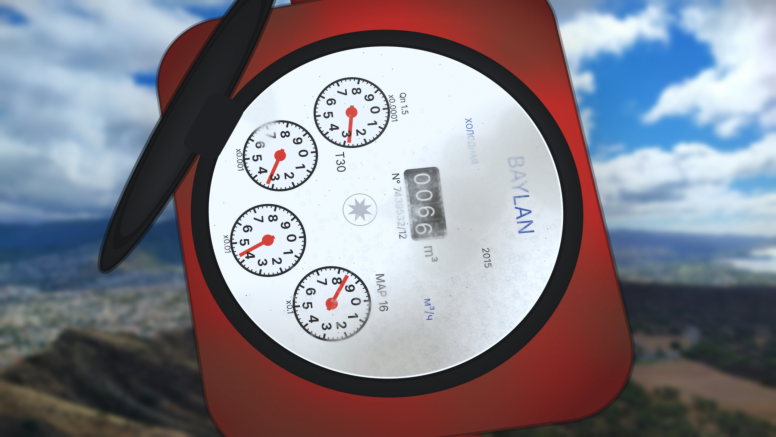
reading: {"value": 65.8432, "unit": "m³"}
